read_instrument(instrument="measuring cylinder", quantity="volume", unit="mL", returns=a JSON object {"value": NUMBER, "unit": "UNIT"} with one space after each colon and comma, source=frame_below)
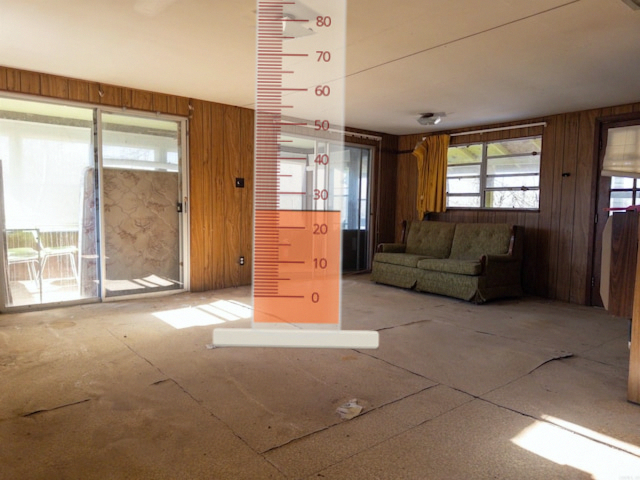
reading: {"value": 25, "unit": "mL"}
